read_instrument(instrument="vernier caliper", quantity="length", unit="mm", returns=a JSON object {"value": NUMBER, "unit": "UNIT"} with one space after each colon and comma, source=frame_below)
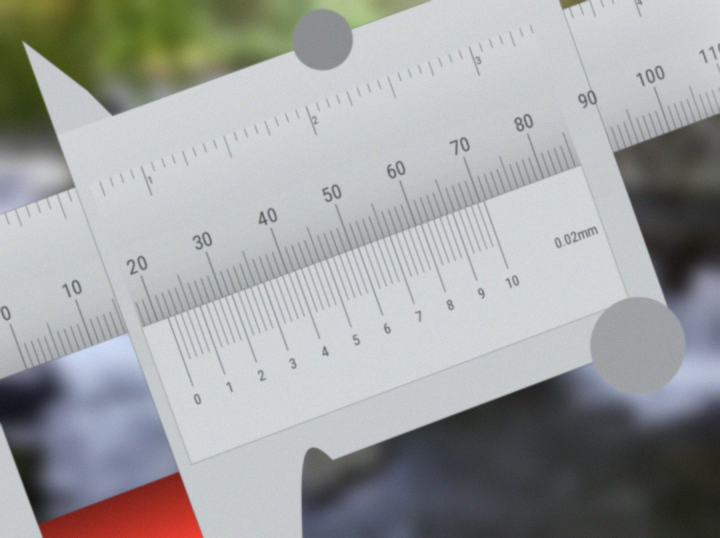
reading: {"value": 21.6, "unit": "mm"}
